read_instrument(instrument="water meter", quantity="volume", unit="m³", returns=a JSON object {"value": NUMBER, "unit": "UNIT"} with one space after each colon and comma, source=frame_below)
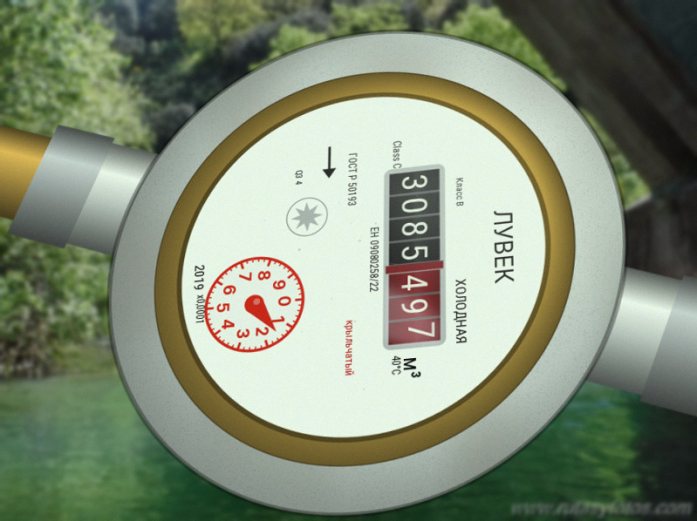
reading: {"value": 3085.4971, "unit": "m³"}
